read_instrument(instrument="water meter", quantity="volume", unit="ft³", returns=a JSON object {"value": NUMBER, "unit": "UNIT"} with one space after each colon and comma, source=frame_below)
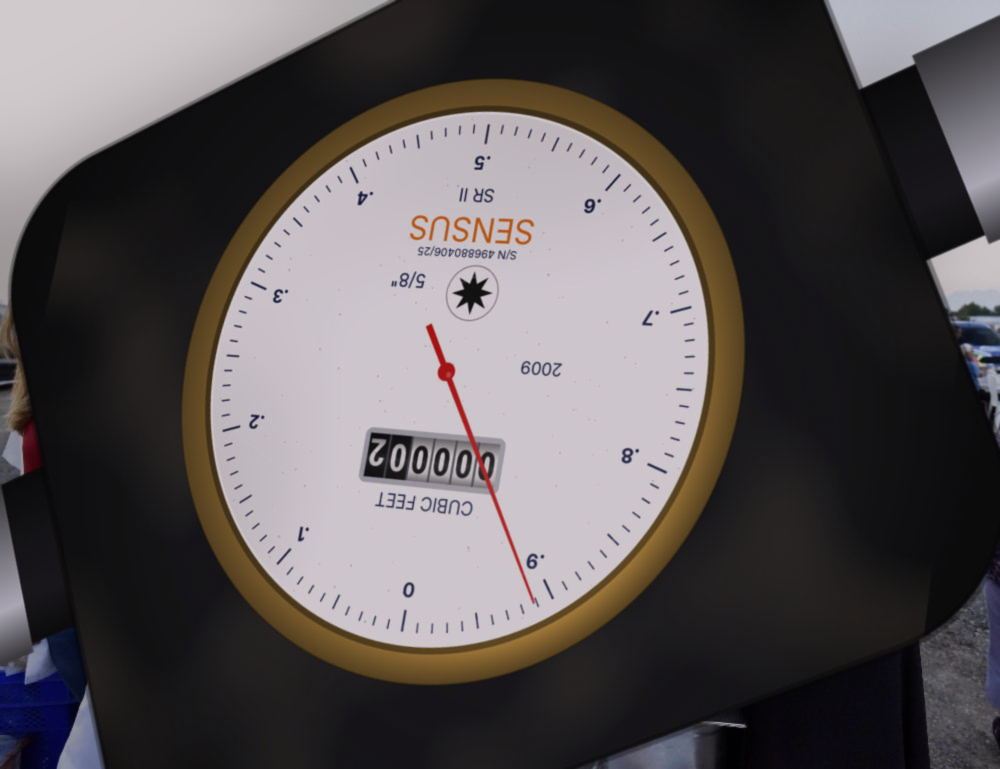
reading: {"value": 1.91, "unit": "ft³"}
